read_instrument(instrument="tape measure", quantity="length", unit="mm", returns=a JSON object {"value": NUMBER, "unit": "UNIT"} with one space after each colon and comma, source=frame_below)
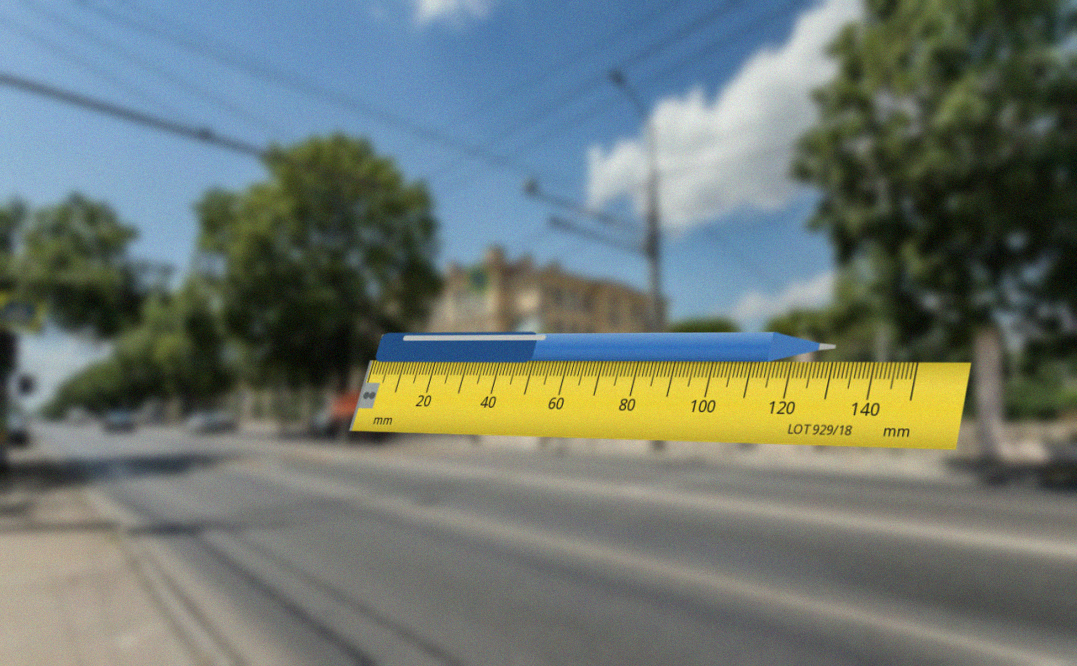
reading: {"value": 130, "unit": "mm"}
